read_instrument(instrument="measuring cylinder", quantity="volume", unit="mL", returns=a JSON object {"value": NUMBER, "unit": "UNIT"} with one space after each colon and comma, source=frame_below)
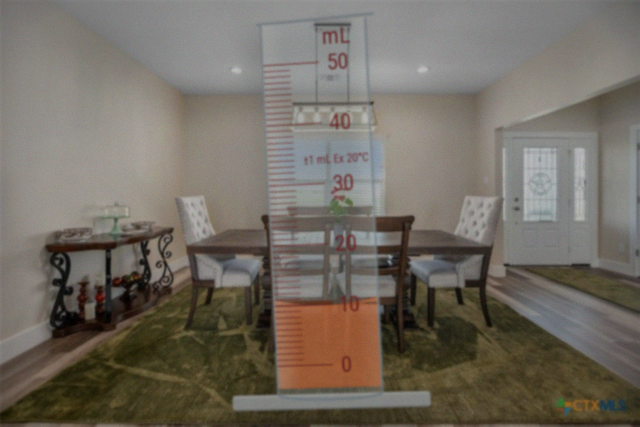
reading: {"value": 10, "unit": "mL"}
